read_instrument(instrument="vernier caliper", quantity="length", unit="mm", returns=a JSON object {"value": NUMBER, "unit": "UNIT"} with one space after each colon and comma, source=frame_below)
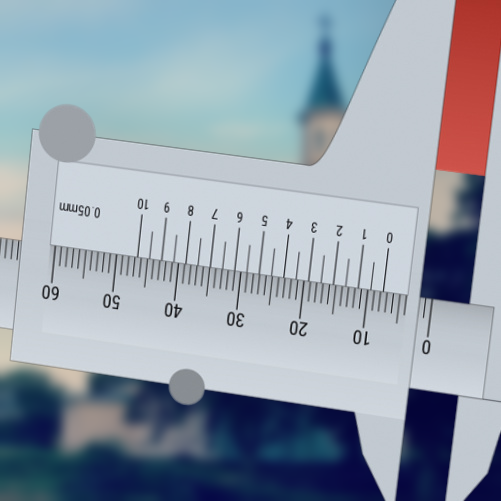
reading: {"value": 7.6, "unit": "mm"}
